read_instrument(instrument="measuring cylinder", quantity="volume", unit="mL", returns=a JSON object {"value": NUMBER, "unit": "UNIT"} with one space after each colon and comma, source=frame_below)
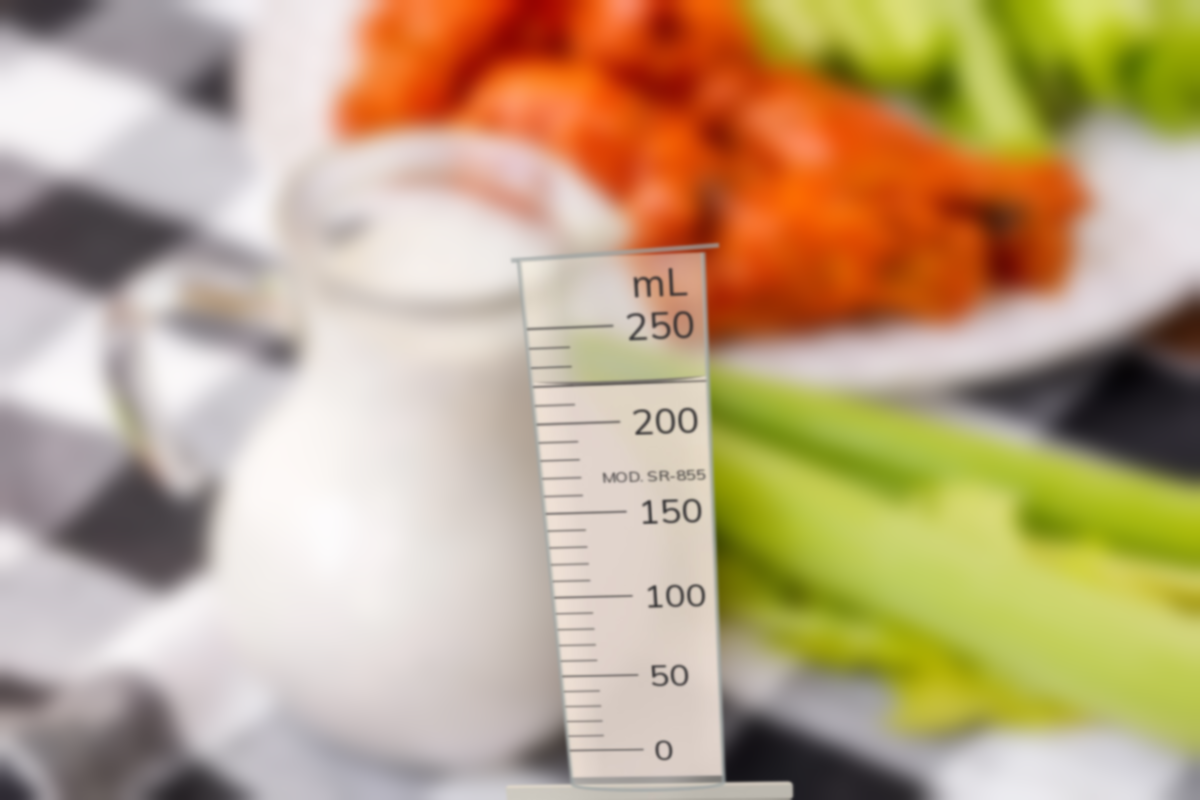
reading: {"value": 220, "unit": "mL"}
